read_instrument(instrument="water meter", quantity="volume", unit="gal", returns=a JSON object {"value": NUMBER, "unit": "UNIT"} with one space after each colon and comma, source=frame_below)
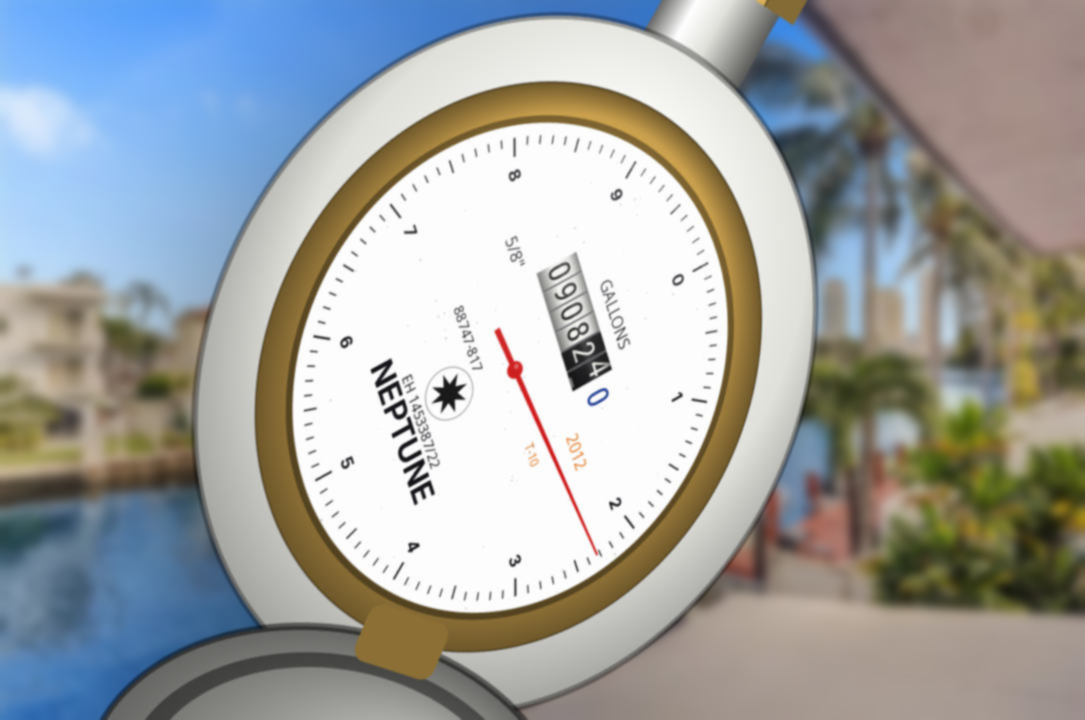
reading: {"value": 908242.3, "unit": "gal"}
